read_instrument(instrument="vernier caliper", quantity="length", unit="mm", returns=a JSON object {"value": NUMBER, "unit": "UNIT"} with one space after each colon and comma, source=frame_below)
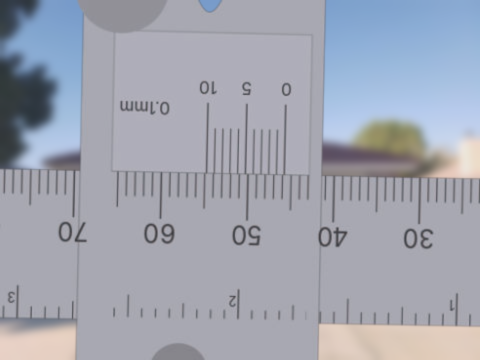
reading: {"value": 45.8, "unit": "mm"}
